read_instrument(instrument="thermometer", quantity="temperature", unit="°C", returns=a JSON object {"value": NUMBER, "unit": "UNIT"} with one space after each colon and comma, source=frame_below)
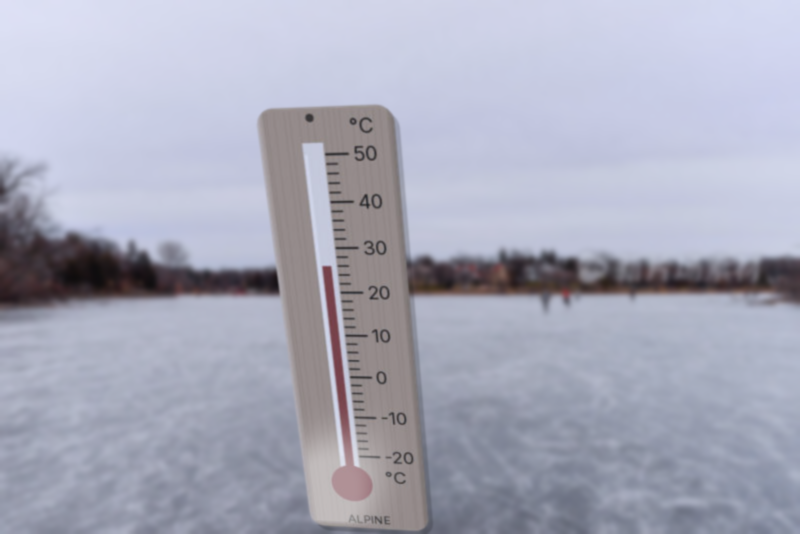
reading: {"value": 26, "unit": "°C"}
